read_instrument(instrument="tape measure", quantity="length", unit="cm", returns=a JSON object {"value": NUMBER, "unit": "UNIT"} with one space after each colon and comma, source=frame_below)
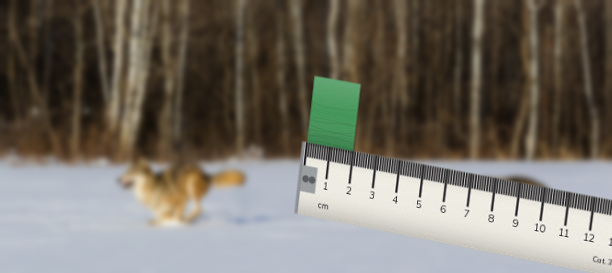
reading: {"value": 2, "unit": "cm"}
